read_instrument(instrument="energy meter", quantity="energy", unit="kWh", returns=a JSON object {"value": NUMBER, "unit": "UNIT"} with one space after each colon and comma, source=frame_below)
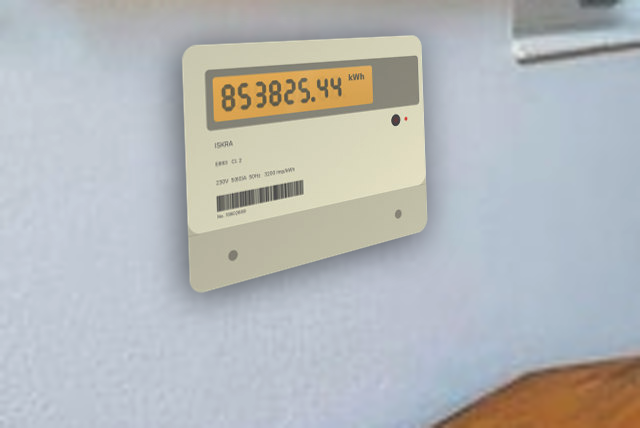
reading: {"value": 853825.44, "unit": "kWh"}
